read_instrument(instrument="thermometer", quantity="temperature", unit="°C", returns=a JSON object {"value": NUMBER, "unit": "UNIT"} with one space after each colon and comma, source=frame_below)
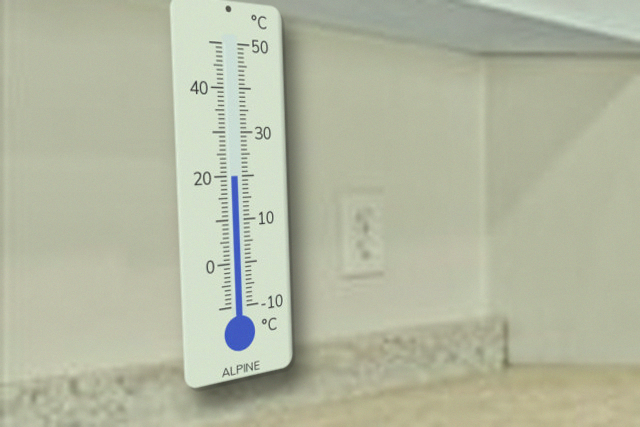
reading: {"value": 20, "unit": "°C"}
